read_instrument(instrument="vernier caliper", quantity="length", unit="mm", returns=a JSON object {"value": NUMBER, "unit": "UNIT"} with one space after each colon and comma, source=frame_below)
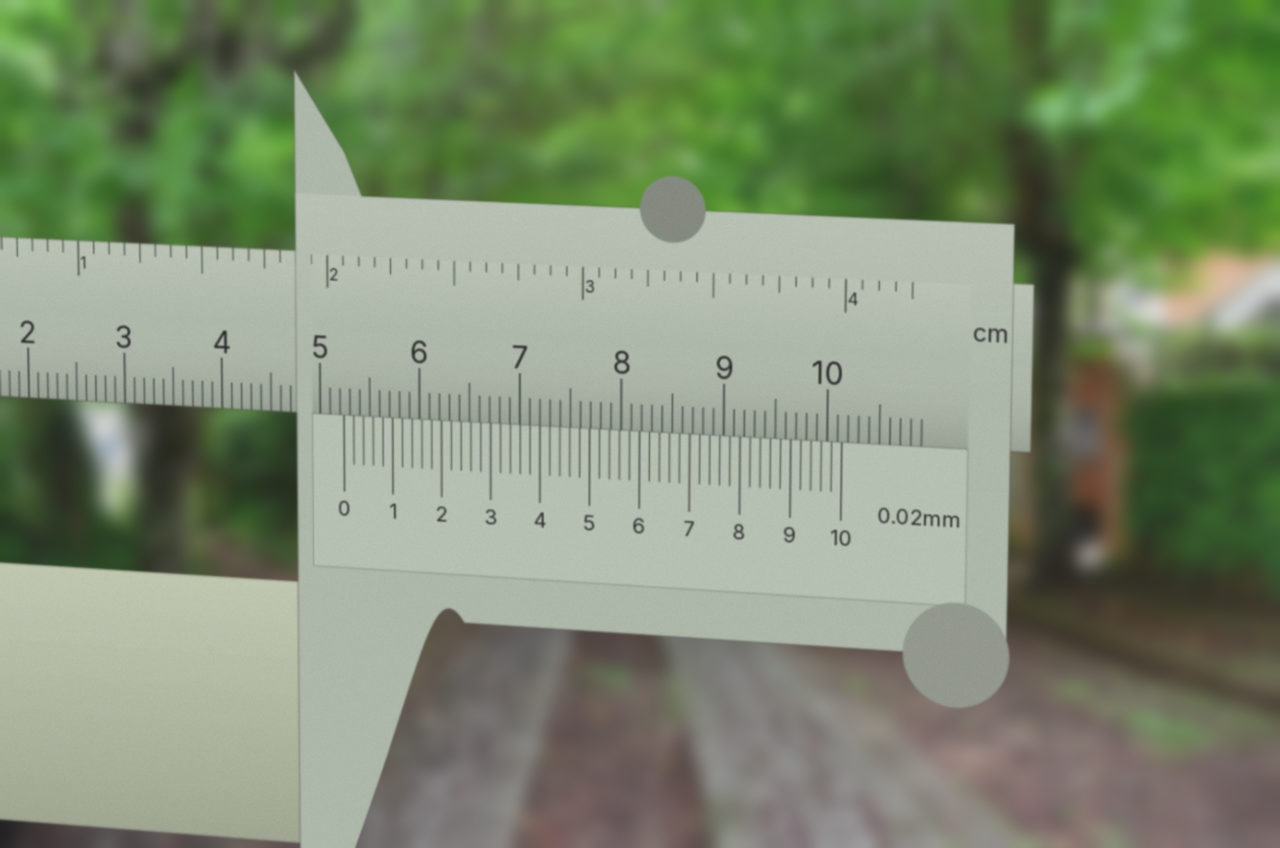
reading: {"value": 52.4, "unit": "mm"}
